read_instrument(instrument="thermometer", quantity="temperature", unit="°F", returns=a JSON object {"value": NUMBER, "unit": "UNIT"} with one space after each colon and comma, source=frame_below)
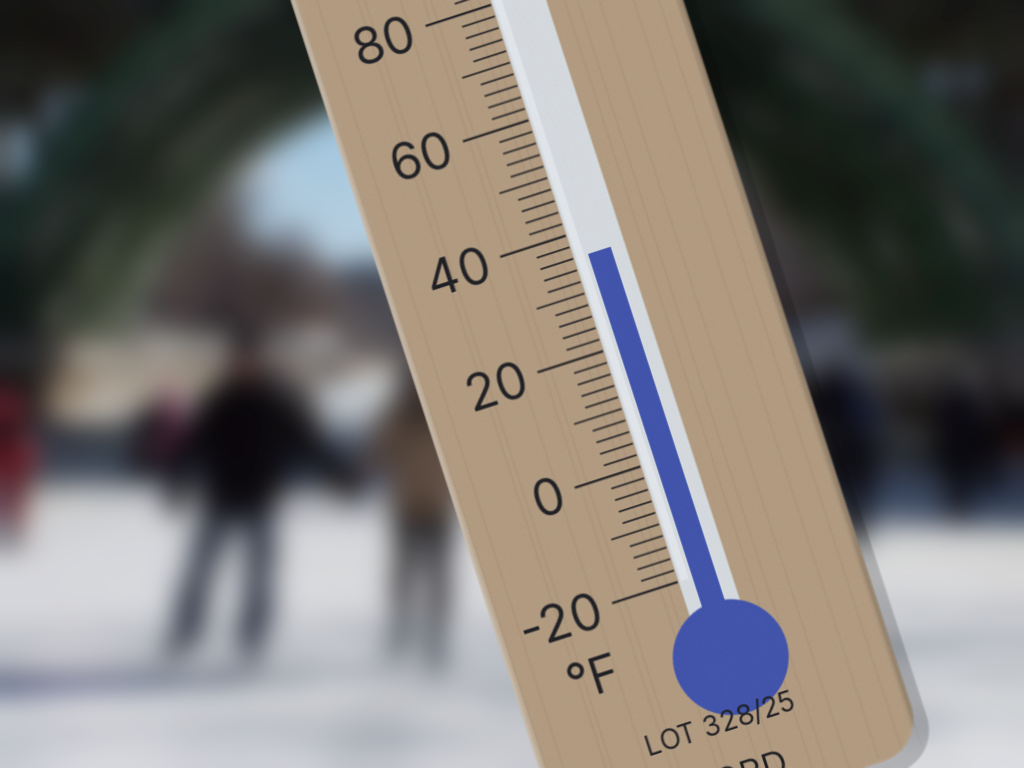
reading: {"value": 36, "unit": "°F"}
